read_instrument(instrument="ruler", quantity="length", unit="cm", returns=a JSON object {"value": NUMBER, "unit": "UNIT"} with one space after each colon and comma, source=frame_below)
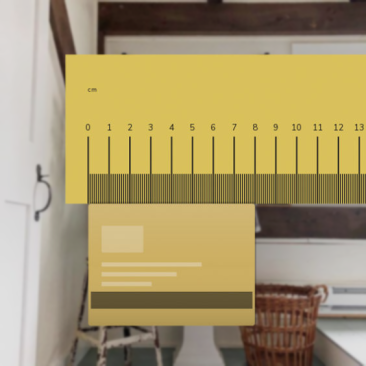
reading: {"value": 8, "unit": "cm"}
